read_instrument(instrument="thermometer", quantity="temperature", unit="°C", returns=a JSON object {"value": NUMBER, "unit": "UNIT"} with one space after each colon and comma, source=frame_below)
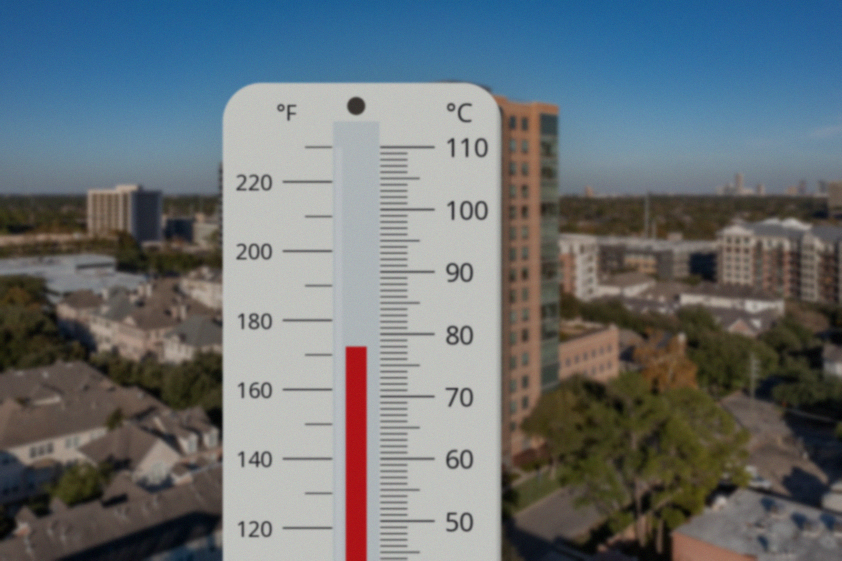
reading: {"value": 78, "unit": "°C"}
